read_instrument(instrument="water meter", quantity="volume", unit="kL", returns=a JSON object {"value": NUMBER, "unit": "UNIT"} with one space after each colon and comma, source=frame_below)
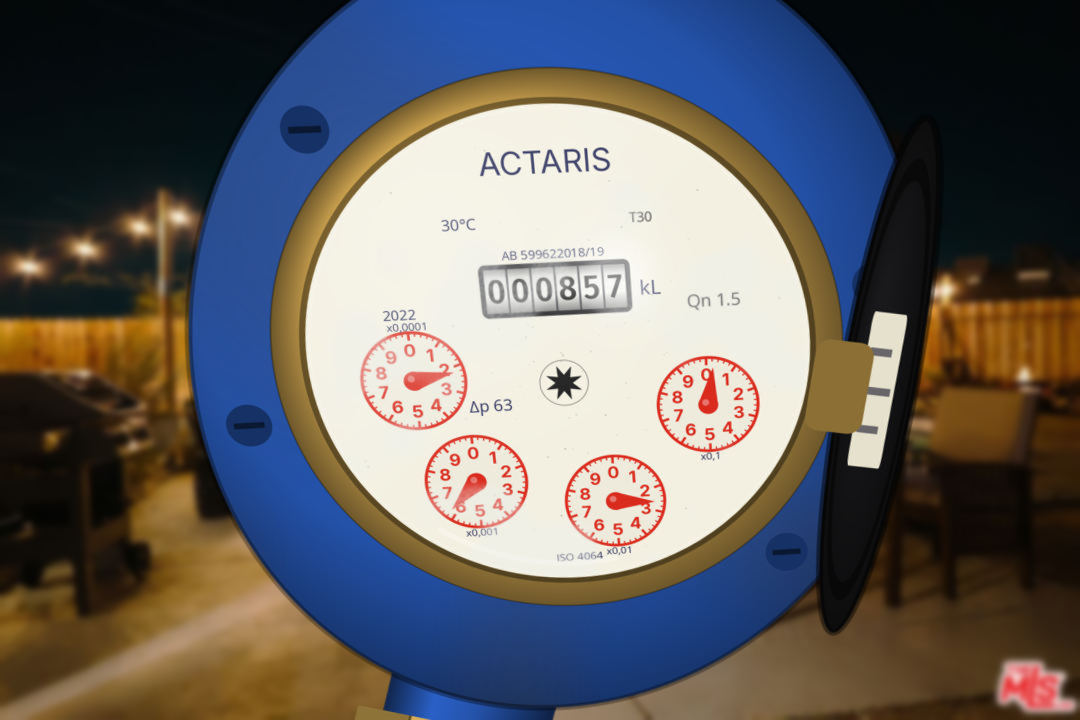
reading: {"value": 857.0262, "unit": "kL"}
